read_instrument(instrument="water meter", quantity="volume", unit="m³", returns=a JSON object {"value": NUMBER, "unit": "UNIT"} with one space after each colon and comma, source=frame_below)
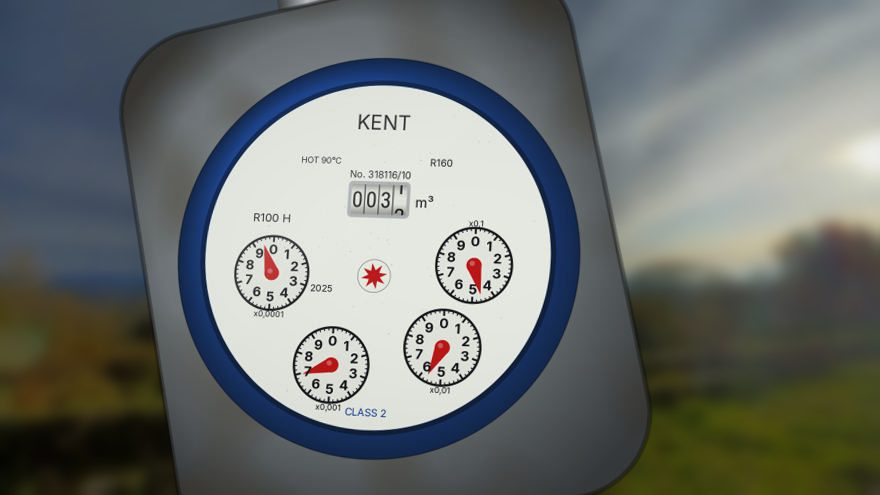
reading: {"value": 31.4569, "unit": "m³"}
